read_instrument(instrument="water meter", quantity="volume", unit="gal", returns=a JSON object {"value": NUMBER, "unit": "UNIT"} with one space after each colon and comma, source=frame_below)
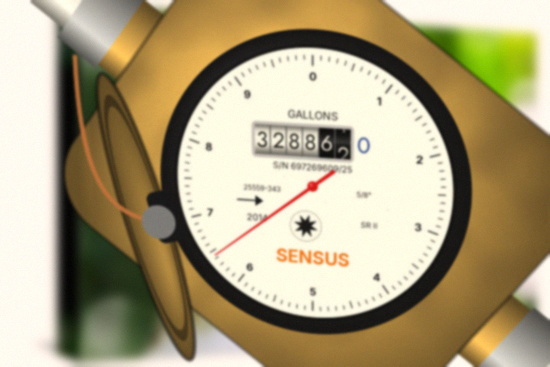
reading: {"value": 3288616.4, "unit": "gal"}
